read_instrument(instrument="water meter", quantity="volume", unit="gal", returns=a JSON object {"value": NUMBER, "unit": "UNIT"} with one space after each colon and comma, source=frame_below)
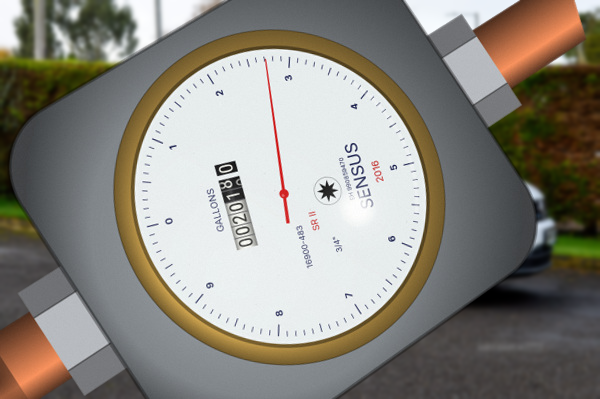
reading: {"value": 20182.7, "unit": "gal"}
